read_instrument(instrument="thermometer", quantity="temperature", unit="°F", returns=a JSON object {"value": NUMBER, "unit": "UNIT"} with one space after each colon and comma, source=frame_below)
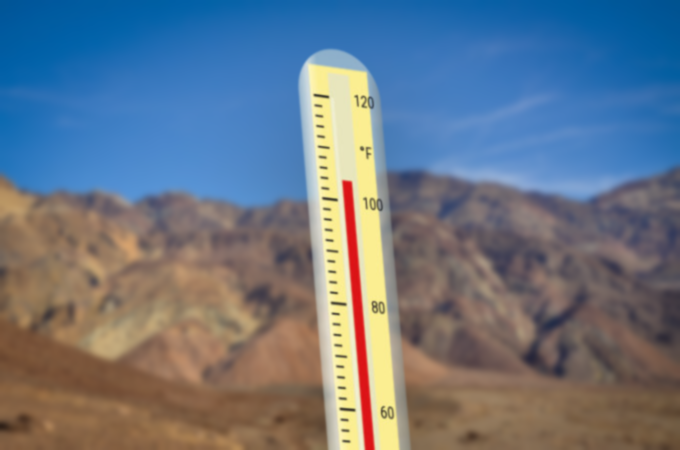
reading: {"value": 104, "unit": "°F"}
